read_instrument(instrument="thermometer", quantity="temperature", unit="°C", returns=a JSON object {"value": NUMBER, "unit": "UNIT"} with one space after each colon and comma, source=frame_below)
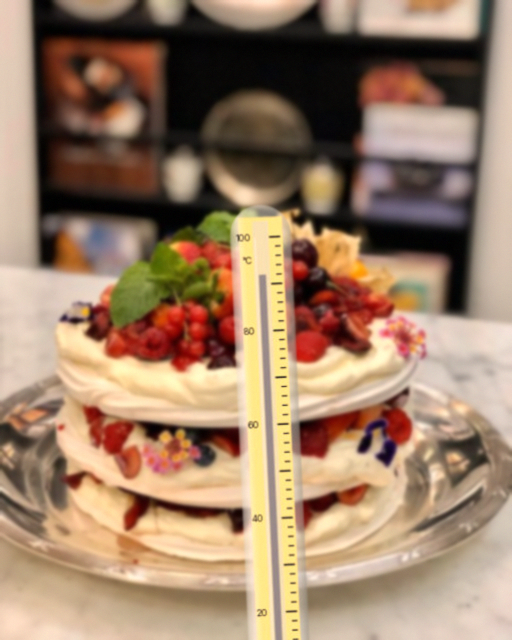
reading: {"value": 92, "unit": "°C"}
